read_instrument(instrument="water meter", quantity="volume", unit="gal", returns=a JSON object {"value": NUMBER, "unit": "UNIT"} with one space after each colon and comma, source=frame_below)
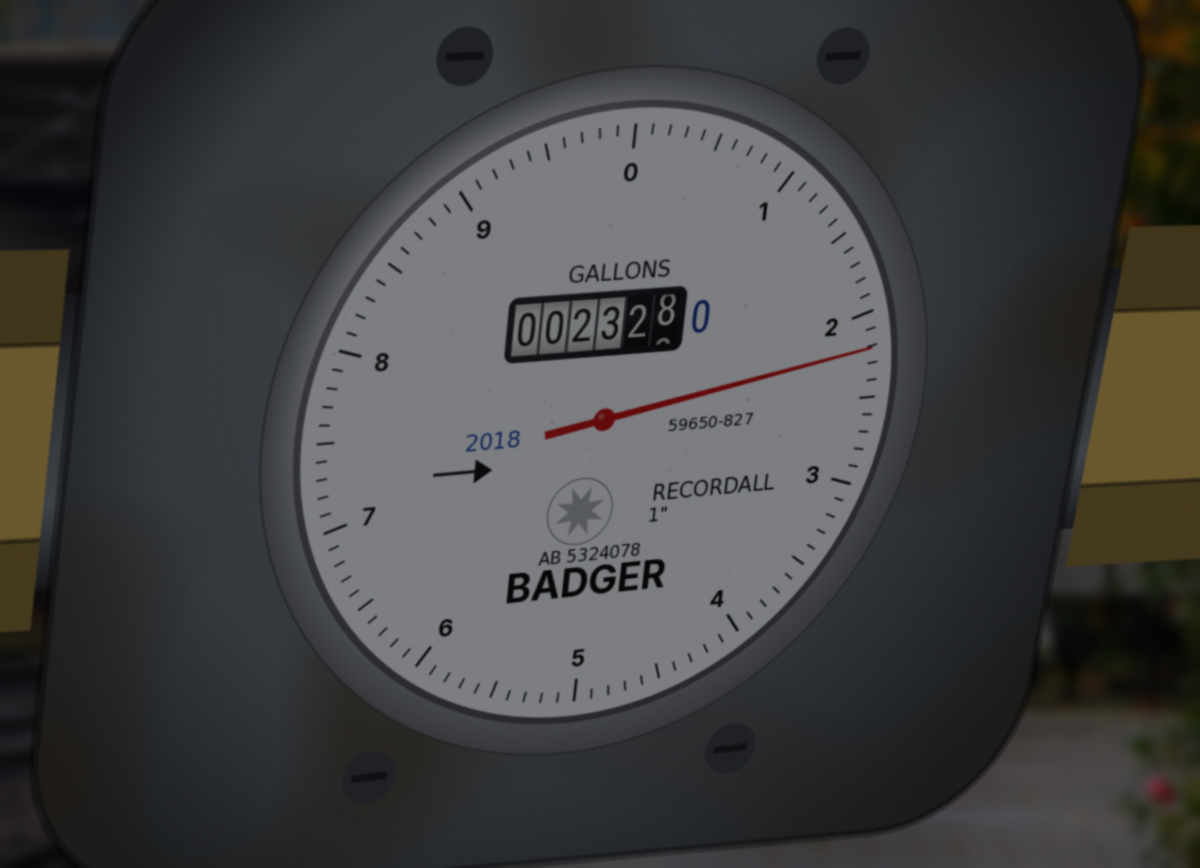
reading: {"value": 23282.2, "unit": "gal"}
